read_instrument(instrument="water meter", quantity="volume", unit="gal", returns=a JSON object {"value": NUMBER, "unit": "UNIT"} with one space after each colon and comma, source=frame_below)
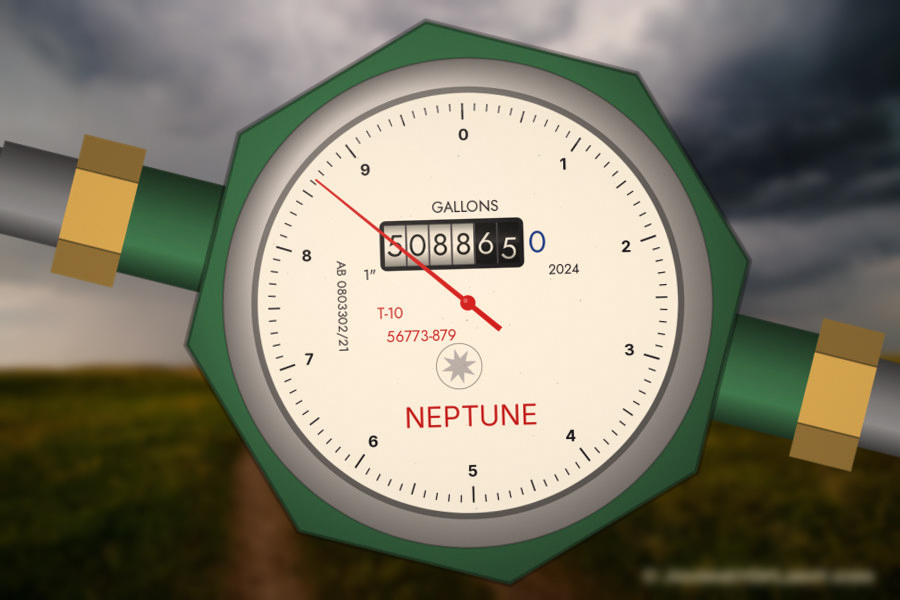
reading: {"value": 5088648.6, "unit": "gal"}
